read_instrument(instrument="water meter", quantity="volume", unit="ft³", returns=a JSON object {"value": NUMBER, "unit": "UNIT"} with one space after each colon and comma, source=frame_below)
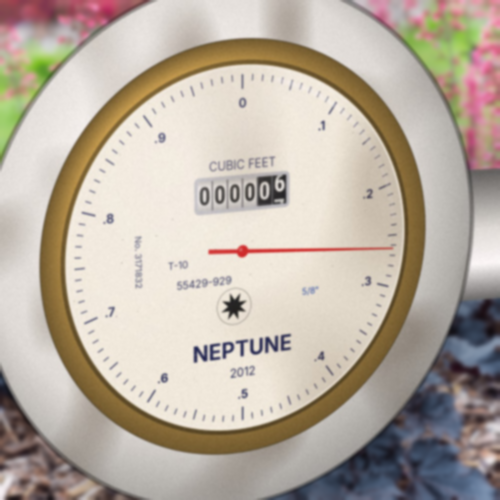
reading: {"value": 6.26, "unit": "ft³"}
